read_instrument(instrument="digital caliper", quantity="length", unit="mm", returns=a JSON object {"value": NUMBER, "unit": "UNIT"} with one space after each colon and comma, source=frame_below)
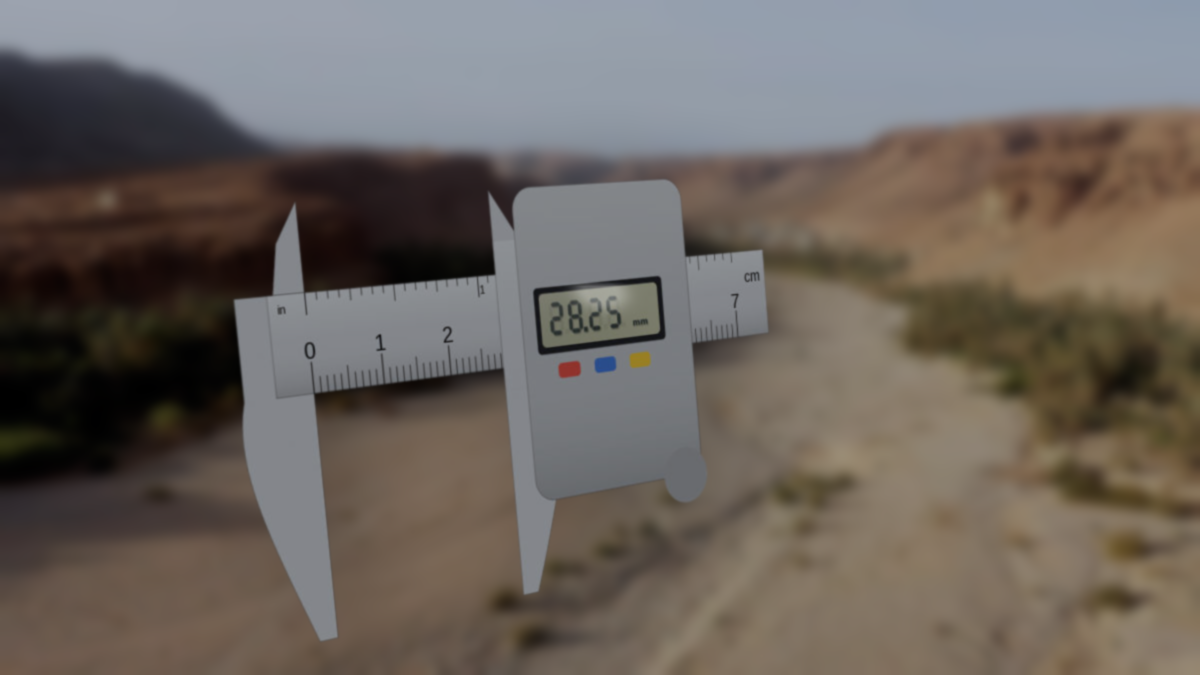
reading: {"value": 28.25, "unit": "mm"}
